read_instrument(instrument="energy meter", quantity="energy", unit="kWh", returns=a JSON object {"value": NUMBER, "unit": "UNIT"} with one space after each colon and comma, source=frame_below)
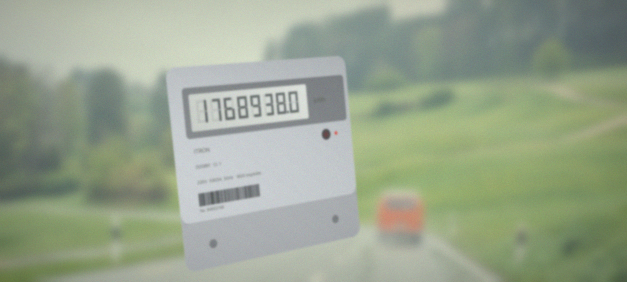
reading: {"value": 1768938.0, "unit": "kWh"}
